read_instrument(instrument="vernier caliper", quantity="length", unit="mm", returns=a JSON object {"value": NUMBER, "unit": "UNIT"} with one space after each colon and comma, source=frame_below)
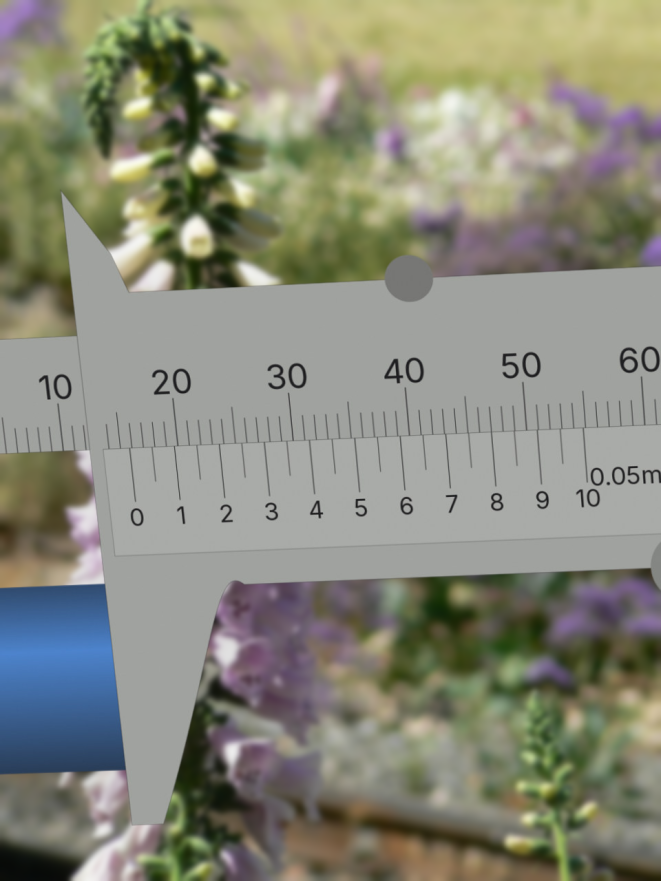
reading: {"value": 15.8, "unit": "mm"}
